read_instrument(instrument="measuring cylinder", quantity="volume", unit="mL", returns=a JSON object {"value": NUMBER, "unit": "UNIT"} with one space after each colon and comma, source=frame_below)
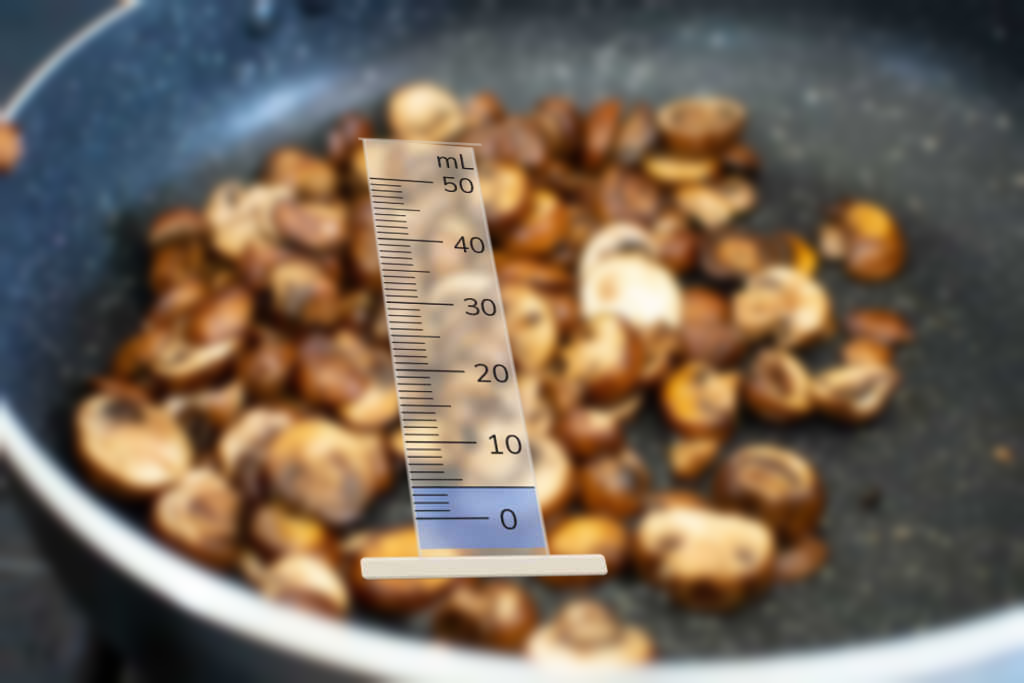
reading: {"value": 4, "unit": "mL"}
